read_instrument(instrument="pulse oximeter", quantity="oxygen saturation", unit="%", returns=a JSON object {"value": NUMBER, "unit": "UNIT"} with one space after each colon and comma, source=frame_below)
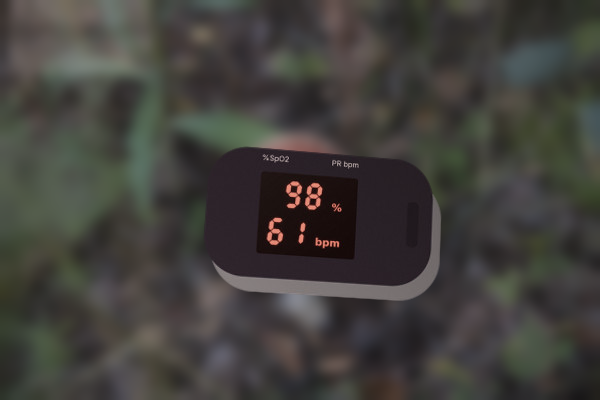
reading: {"value": 98, "unit": "%"}
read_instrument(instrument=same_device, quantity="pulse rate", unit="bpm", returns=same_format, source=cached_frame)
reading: {"value": 61, "unit": "bpm"}
